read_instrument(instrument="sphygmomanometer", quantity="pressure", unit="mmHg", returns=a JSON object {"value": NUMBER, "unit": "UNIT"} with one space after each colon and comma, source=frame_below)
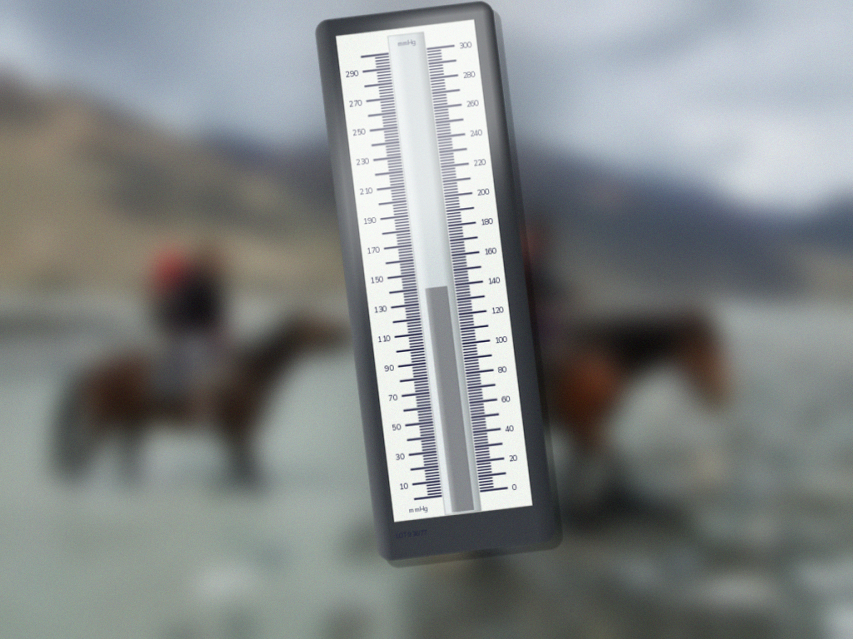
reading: {"value": 140, "unit": "mmHg"}
